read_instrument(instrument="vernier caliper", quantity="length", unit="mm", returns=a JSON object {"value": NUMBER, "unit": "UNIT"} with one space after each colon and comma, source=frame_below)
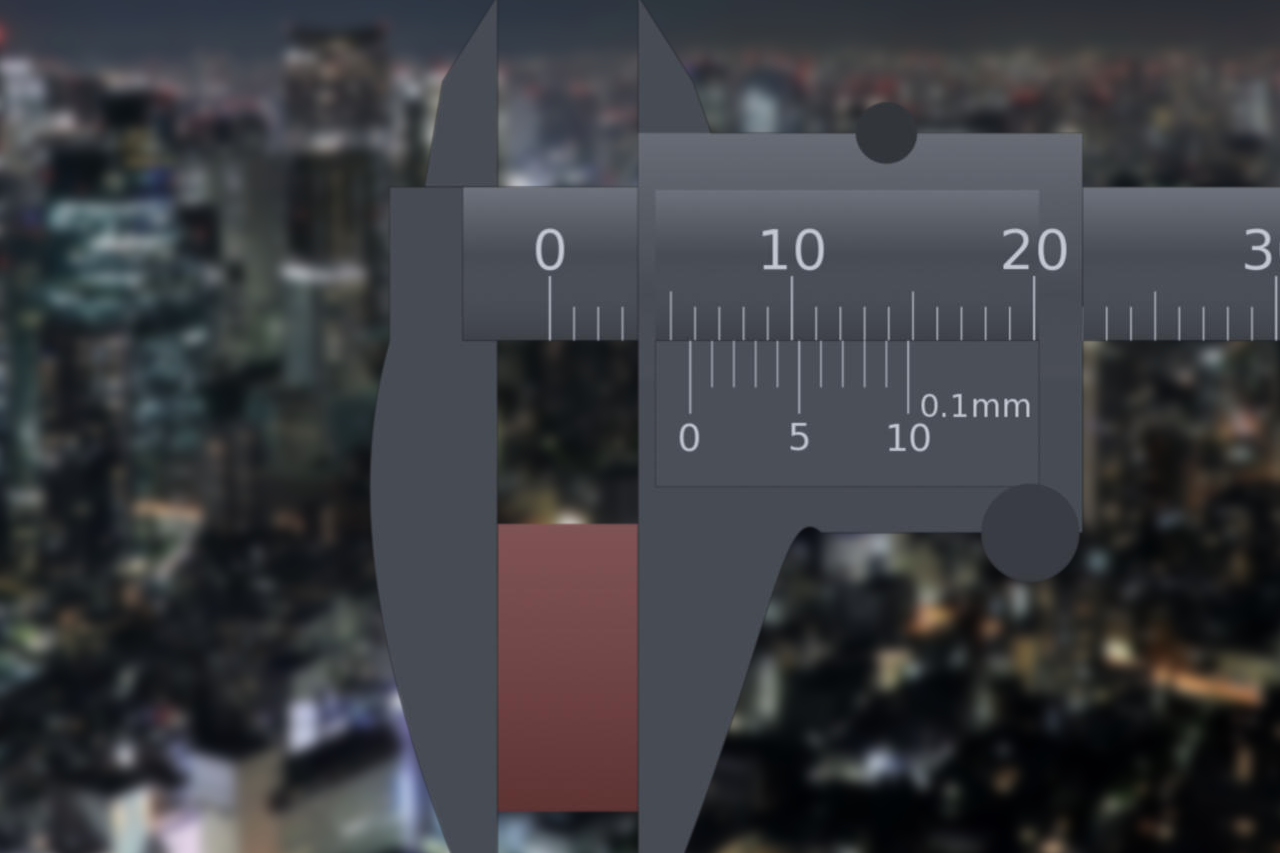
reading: {"value": 5.8, "unit": "mm"}
